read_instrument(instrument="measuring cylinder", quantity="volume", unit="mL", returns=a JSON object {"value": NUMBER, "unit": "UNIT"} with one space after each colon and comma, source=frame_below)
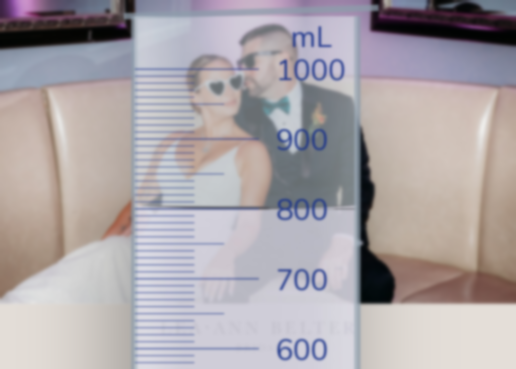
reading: {"value": 800, "unit": "mL"}
